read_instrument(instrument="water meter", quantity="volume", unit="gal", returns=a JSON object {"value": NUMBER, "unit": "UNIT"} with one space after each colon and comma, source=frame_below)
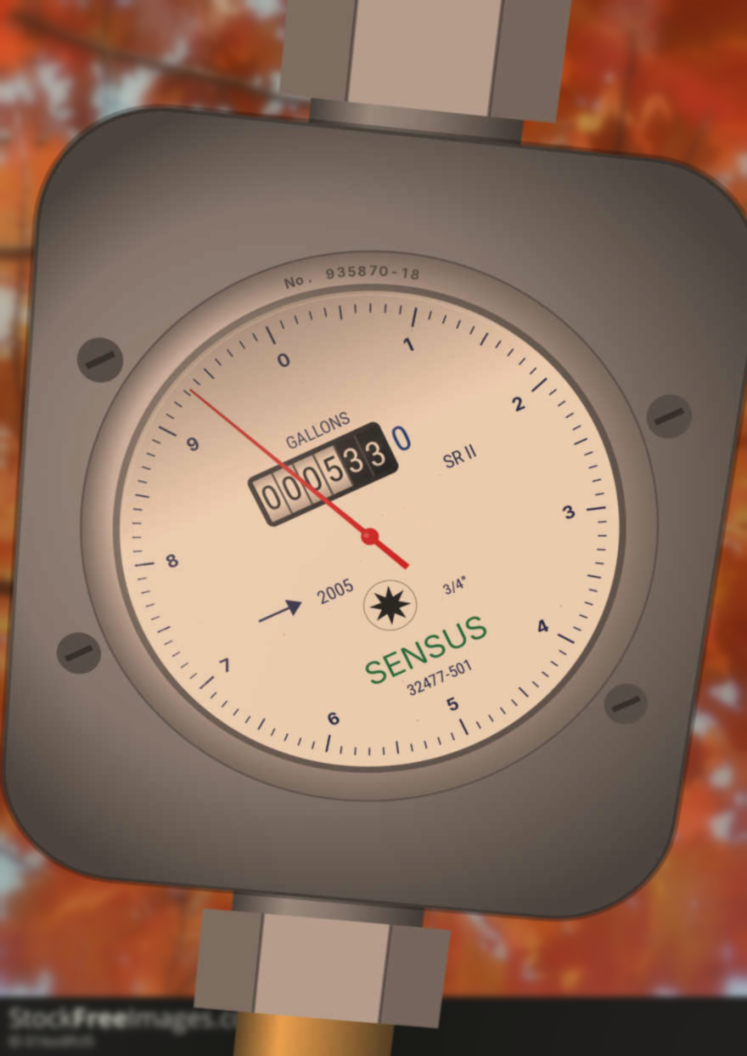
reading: {"value": 5329.3, "unit": "gal"}
